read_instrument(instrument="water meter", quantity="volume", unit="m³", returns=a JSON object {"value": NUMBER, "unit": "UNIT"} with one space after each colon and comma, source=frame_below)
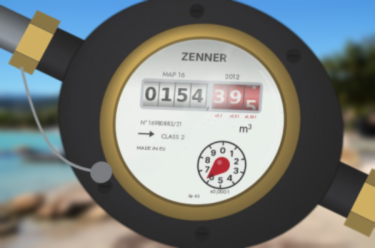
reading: {"value": 154.3946, "unit": "m³"}
